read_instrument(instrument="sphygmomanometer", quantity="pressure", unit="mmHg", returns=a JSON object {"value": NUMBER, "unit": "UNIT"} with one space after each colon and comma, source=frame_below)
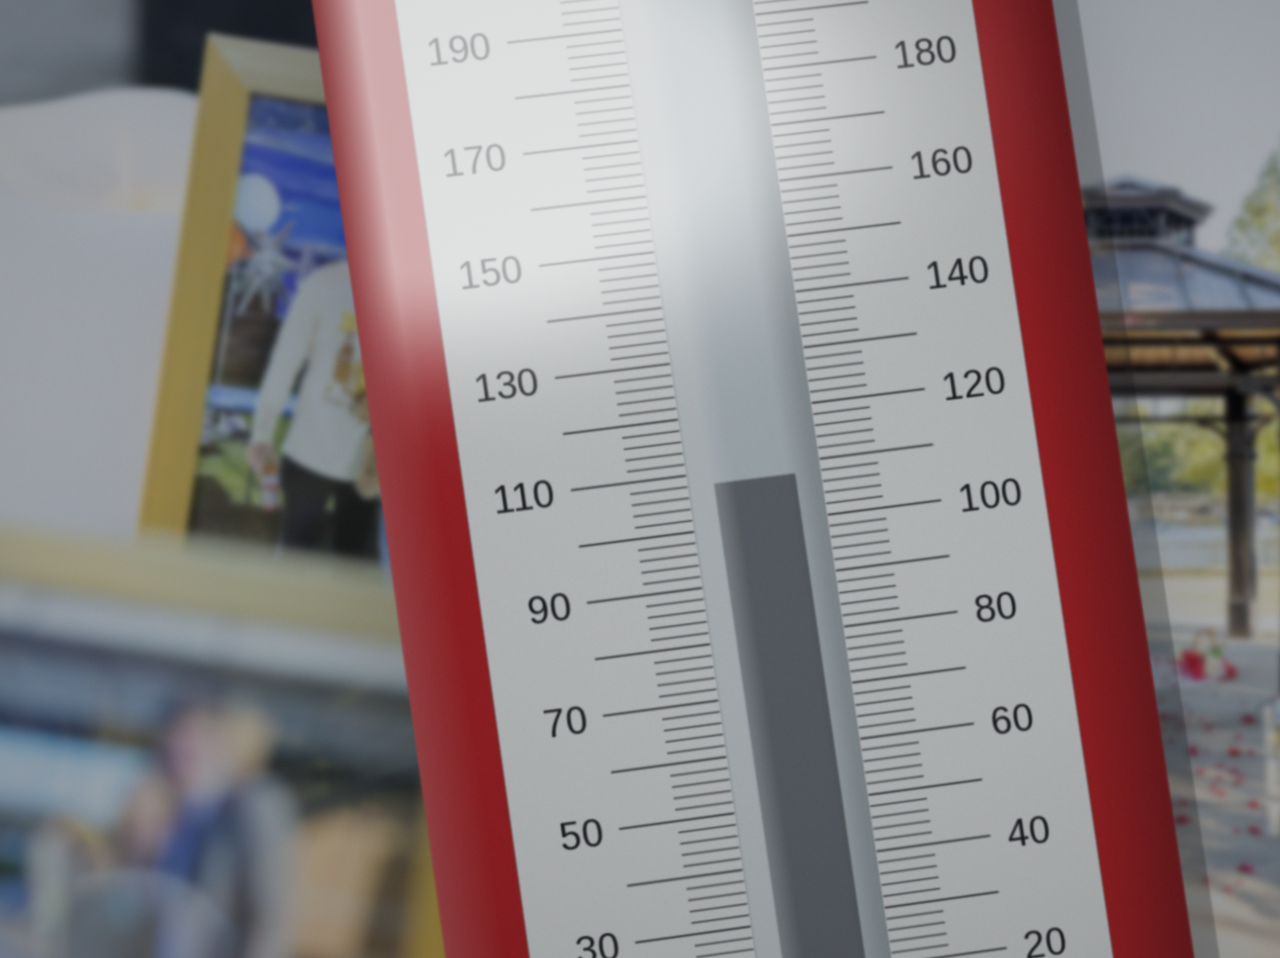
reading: {"value": 108, "unit": "mmHg"}
